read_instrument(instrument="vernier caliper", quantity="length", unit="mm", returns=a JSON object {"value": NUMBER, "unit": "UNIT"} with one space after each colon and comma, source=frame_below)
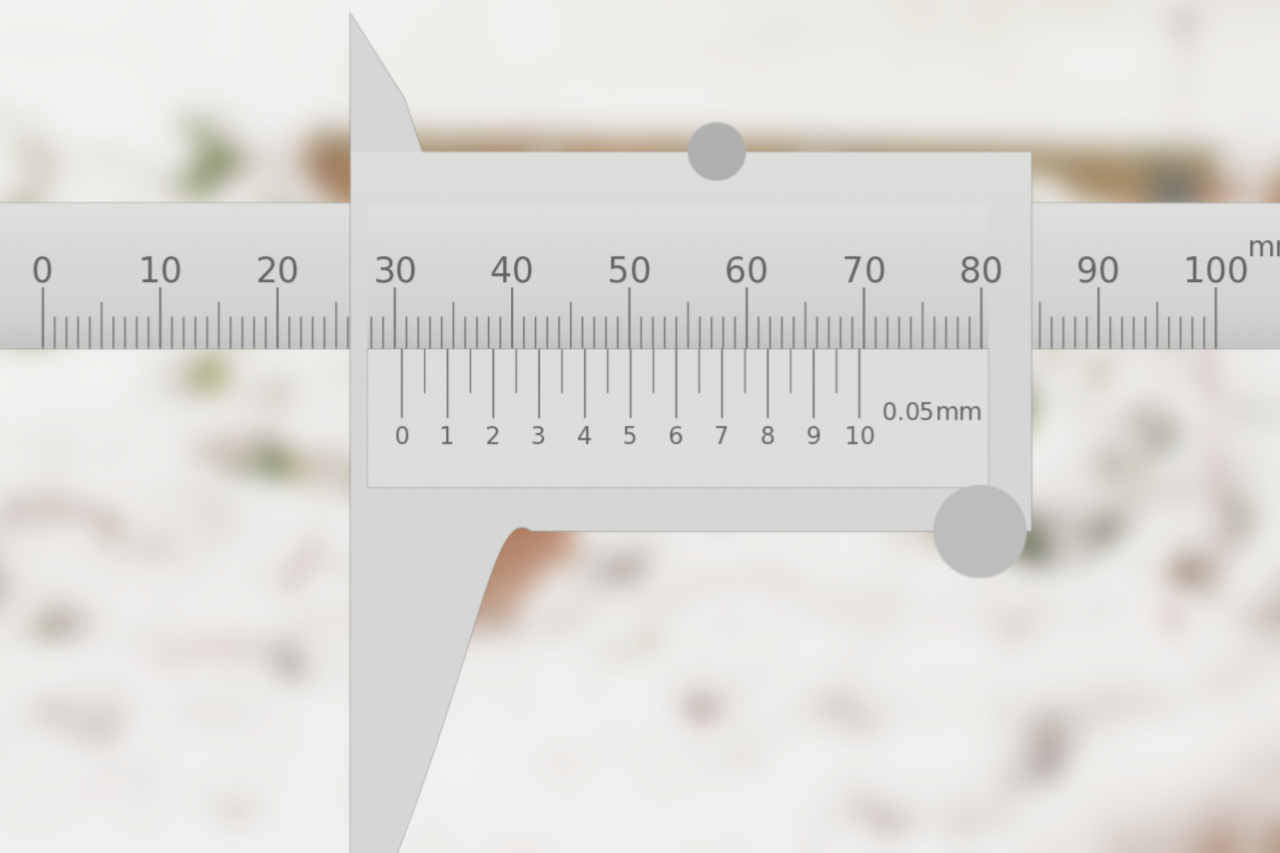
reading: {"value": 30.6, "unit": "mm"}
